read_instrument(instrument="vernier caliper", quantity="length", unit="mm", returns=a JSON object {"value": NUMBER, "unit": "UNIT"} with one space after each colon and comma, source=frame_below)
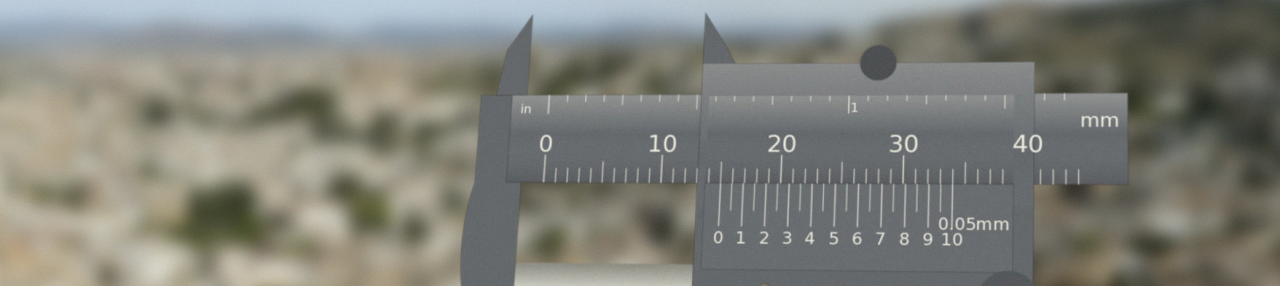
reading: {"value": 15.0, "unit": "mm"}
